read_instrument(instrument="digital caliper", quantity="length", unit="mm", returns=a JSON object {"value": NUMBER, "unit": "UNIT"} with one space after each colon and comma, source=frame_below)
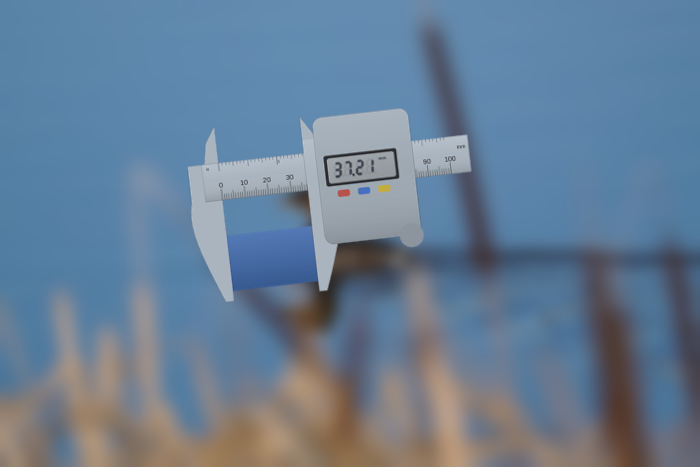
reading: {"value": 37.21, "unit": "mm"}
